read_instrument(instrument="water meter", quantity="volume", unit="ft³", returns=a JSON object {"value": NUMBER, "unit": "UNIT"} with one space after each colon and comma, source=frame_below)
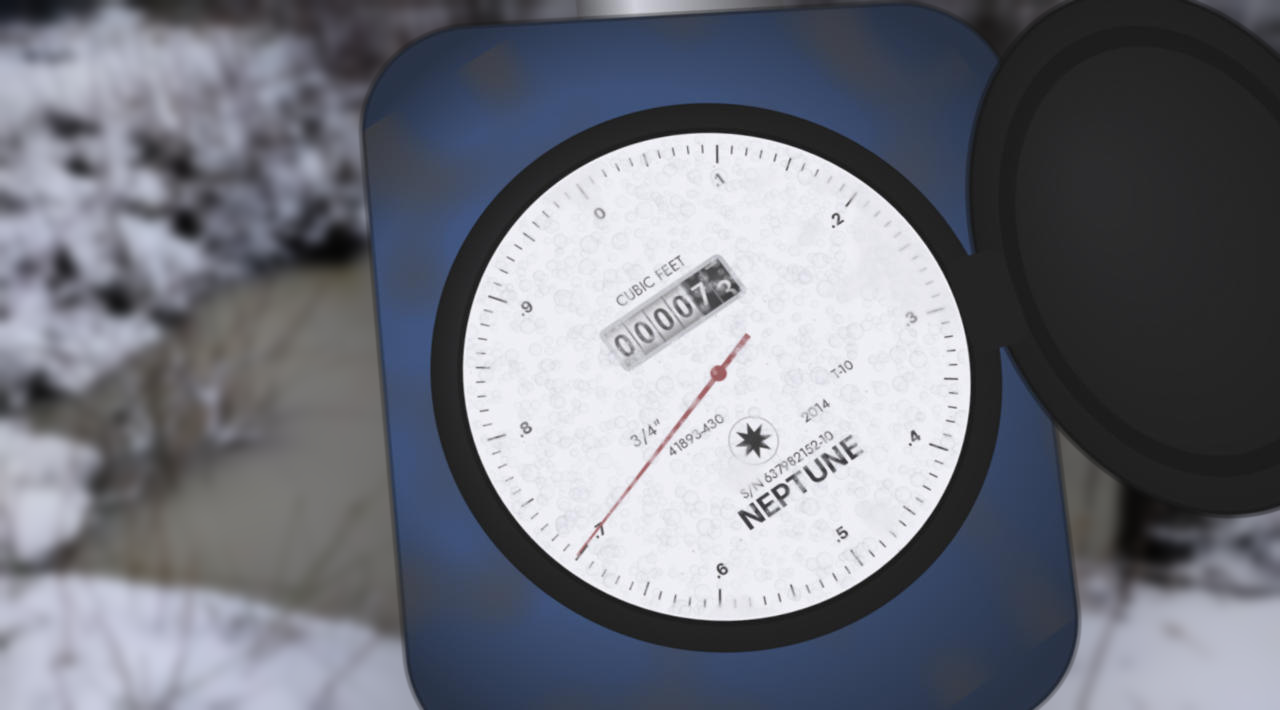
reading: {"value": 72.70, "unit": "ft³"}
